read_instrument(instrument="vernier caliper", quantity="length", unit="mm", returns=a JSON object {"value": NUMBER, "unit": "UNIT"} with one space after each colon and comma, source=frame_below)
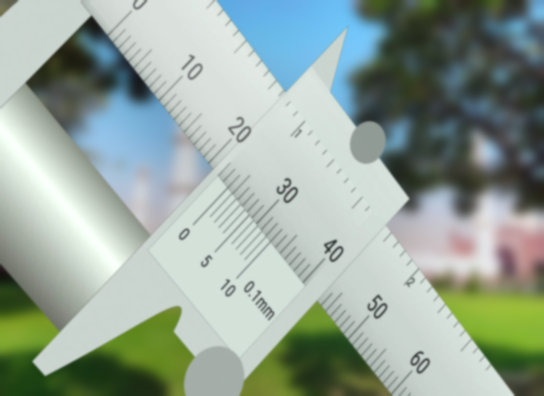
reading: {"value": 24.0, "unit": "mm"}
